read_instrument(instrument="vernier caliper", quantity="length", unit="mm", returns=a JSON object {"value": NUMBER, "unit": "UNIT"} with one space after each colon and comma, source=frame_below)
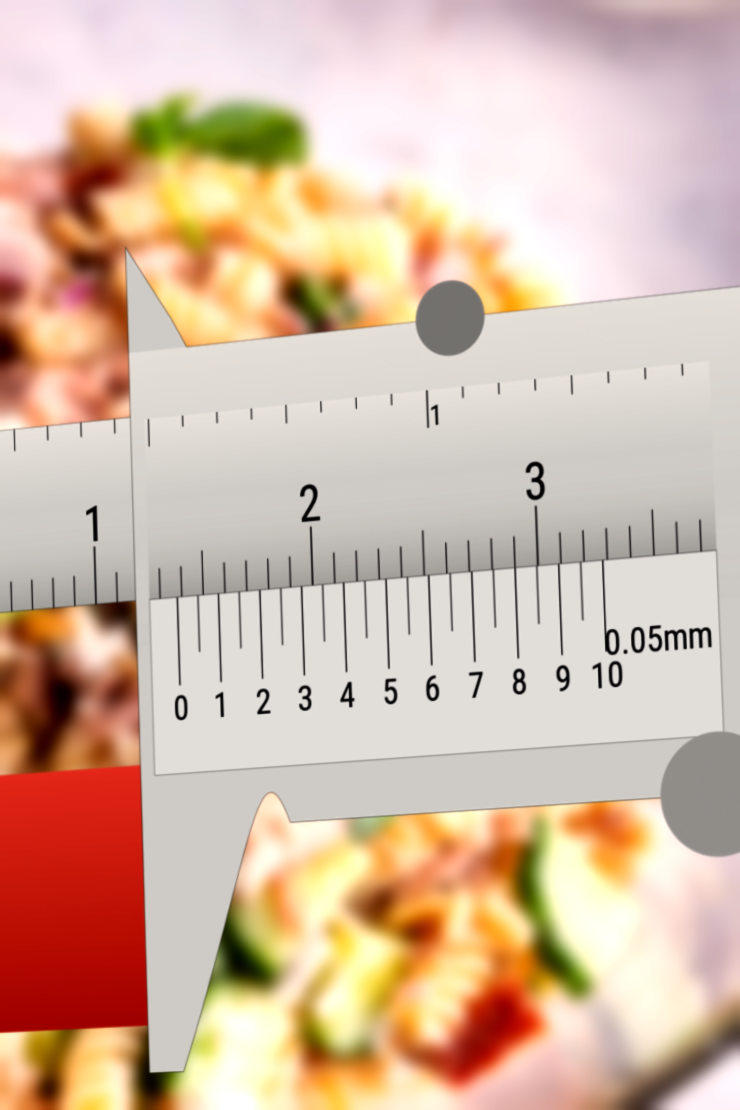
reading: {"value": 13.8, "unit": "mm"}
